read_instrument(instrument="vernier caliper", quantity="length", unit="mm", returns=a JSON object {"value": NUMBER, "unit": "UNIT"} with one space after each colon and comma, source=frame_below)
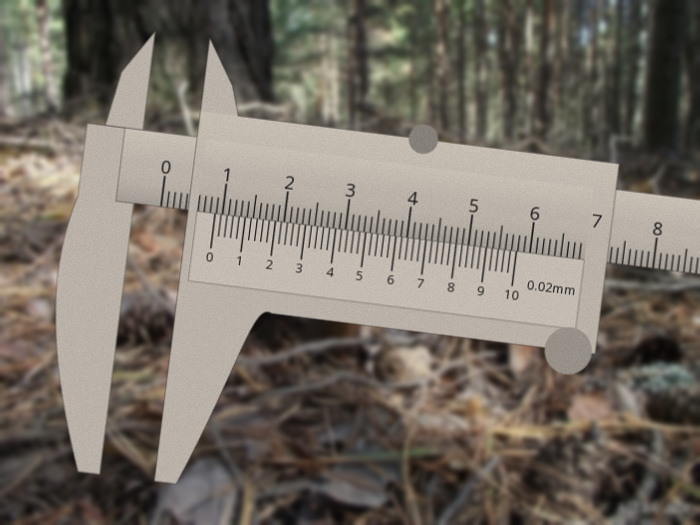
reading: {"value": 8.8, "unit": "mm"}
